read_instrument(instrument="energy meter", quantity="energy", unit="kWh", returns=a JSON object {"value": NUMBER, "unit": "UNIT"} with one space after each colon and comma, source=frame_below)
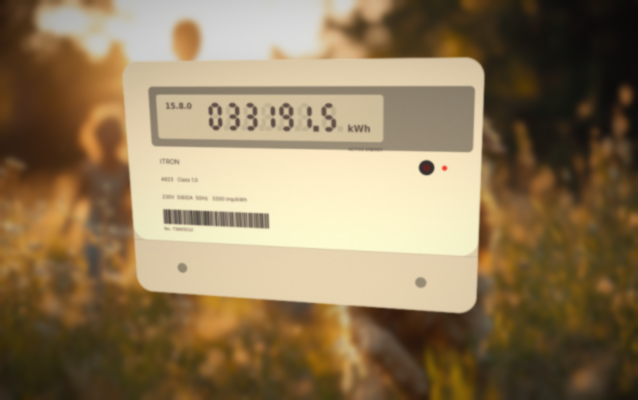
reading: {"value": 33191.5, "unit": "kWh"}
